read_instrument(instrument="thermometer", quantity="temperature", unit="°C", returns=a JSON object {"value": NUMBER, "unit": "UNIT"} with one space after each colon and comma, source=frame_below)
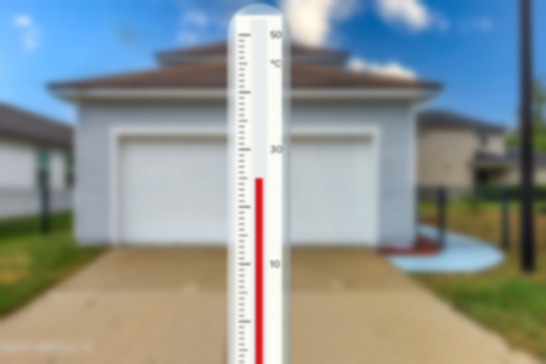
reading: {"value": 25, "unit": "°C"}
